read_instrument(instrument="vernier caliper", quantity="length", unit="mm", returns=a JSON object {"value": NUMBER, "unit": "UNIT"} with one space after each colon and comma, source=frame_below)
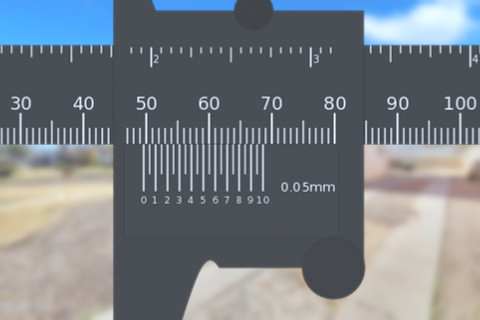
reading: {"value": 49.6, "unit": "mm"}
